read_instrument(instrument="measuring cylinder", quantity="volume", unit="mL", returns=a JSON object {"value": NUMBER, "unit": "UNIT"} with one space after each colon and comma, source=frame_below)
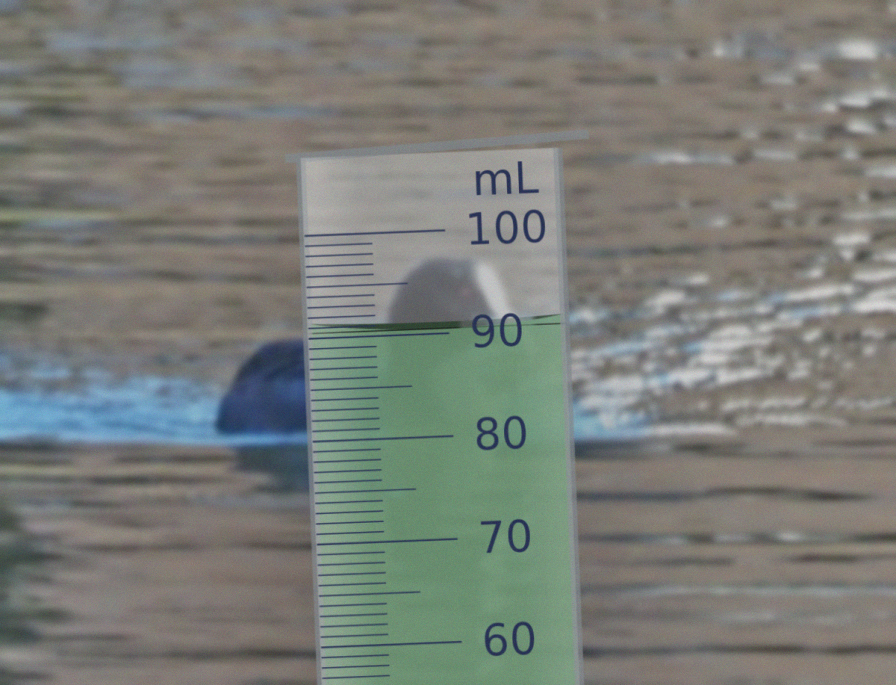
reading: {"value": 90.5, "unit": "mL"}
